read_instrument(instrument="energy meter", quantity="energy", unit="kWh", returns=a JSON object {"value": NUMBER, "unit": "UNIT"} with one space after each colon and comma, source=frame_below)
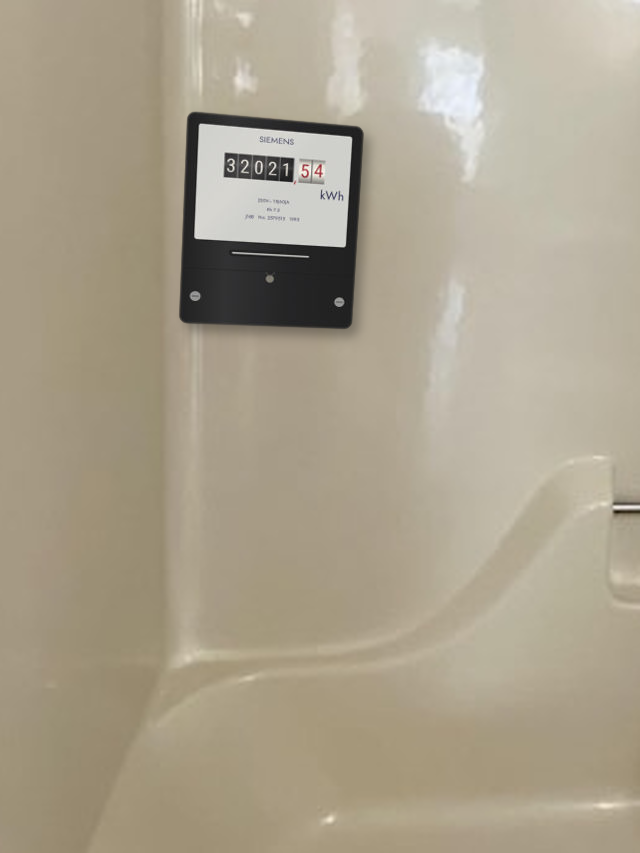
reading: {"value": 32021.54, "unit": "kWh"}
